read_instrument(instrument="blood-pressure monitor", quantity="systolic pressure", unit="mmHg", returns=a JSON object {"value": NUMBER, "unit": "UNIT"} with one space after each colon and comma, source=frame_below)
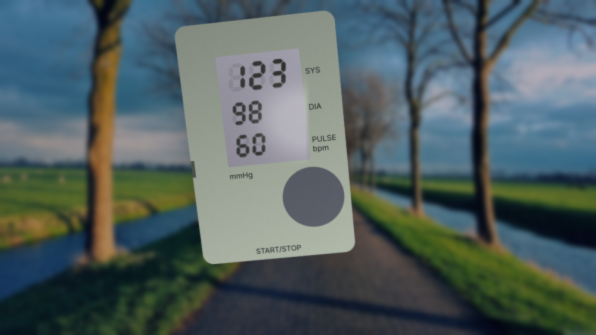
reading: {"value": 123, "unit": "mmHg"}
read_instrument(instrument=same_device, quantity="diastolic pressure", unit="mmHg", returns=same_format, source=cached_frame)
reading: {"value": 98, "unit": "mmHg"}
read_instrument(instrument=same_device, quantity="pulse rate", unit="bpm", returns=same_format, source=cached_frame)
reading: {"value": 60, "unit": "bpm"}
